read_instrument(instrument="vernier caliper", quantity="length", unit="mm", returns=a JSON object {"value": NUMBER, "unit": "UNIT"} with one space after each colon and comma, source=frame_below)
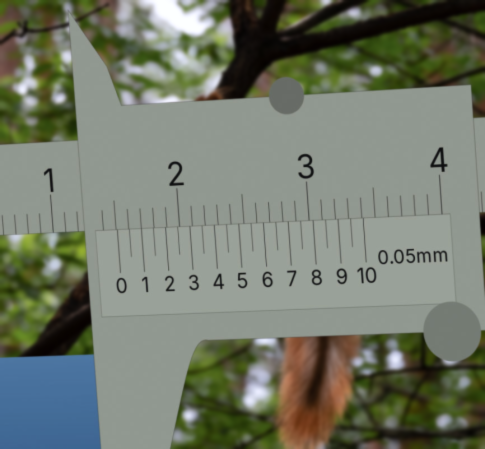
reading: {"value": 15.1, "unit": "mm"}
